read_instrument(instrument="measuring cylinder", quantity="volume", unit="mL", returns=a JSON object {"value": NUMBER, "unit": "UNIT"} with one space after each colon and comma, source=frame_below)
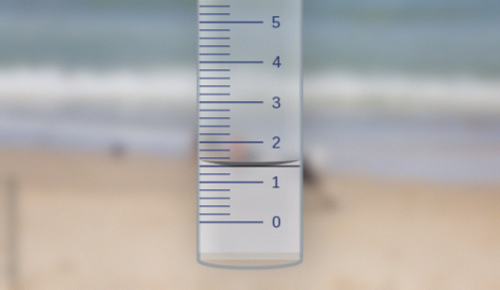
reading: {"value": 1.4, "unit": "mL"}
